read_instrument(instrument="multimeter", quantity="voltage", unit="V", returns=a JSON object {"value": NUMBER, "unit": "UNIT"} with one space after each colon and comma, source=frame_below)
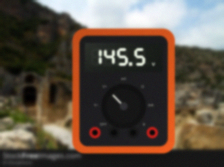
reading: {"value": 145.5, "unit": "V"}
